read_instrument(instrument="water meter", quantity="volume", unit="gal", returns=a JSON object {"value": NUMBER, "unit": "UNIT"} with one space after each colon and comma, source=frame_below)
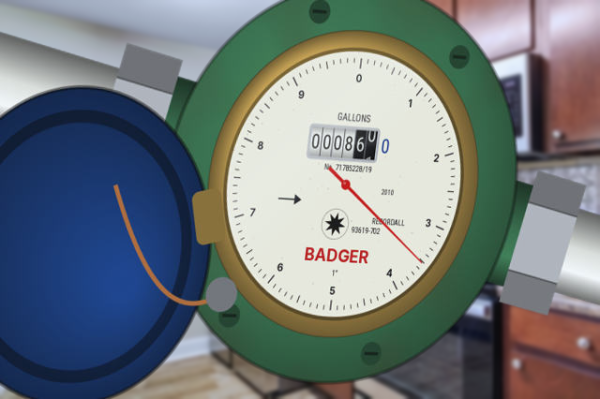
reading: {"value": 8603.5, "unit": "gal"}
